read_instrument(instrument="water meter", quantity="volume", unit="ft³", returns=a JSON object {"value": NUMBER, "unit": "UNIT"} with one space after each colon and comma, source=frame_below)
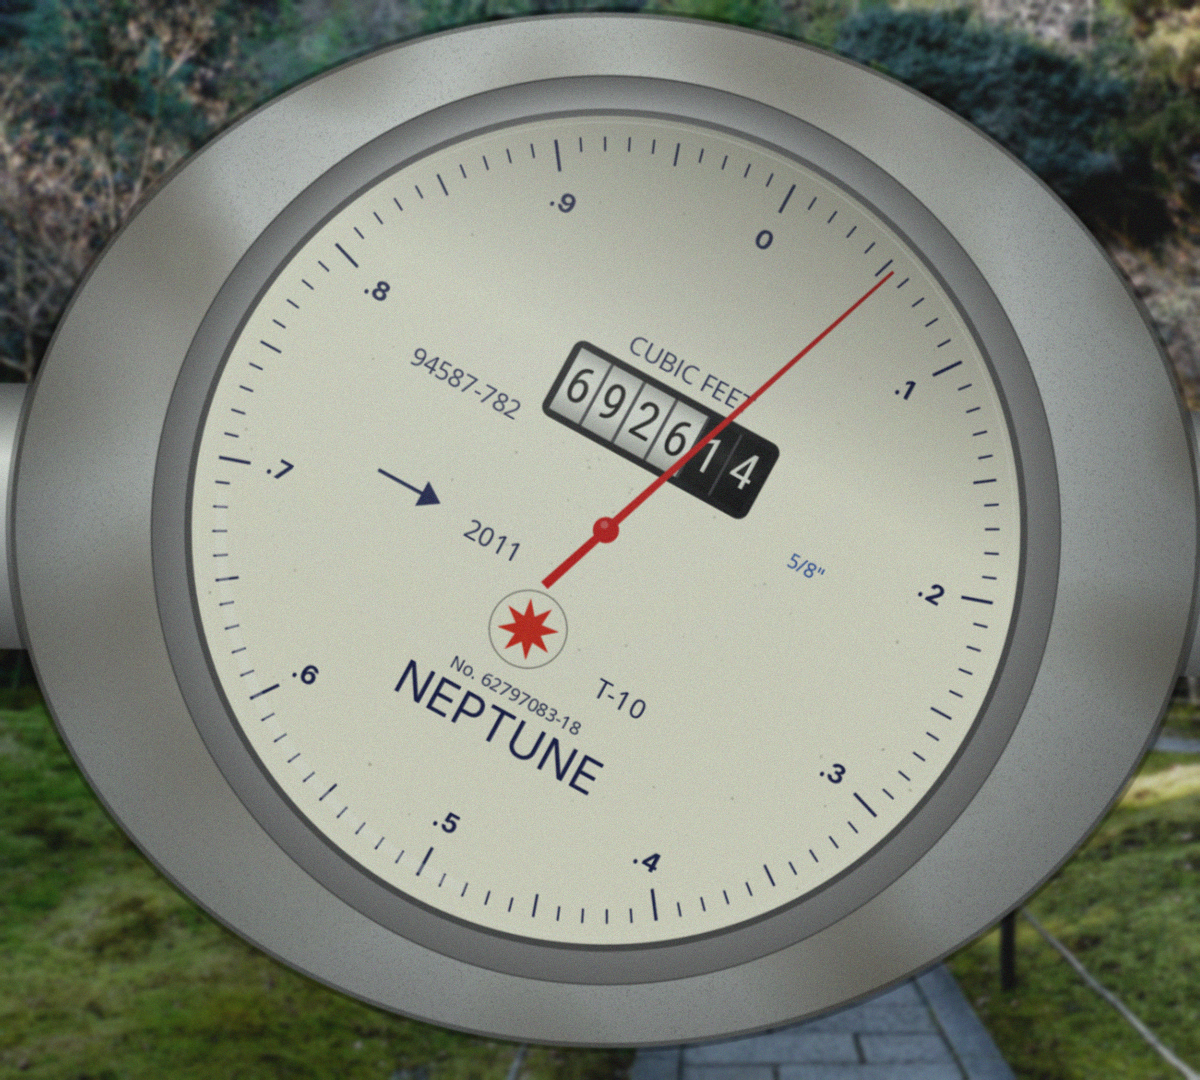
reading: {"value": 692614.05, "unit": "ft³"}
